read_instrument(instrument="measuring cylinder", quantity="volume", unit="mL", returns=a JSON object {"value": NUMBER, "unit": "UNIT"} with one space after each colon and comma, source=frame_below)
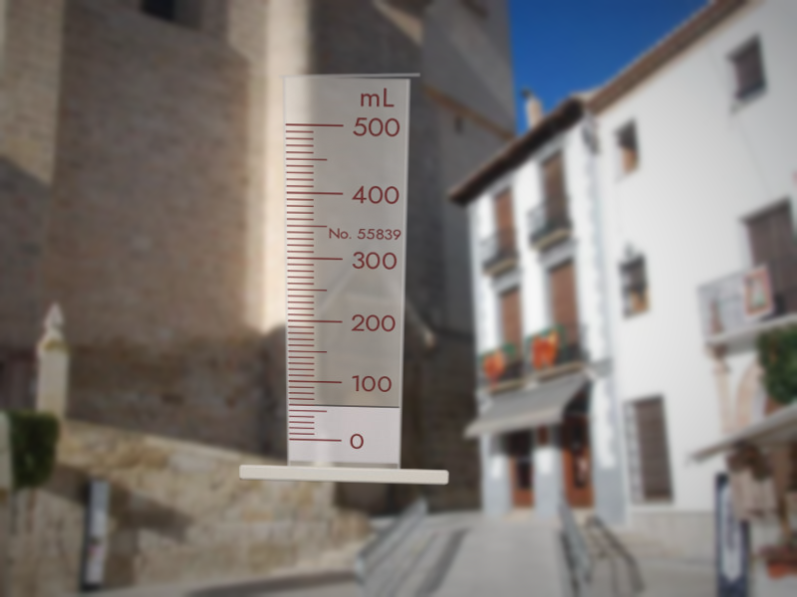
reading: {"value": 60, "unit": "mL"}
